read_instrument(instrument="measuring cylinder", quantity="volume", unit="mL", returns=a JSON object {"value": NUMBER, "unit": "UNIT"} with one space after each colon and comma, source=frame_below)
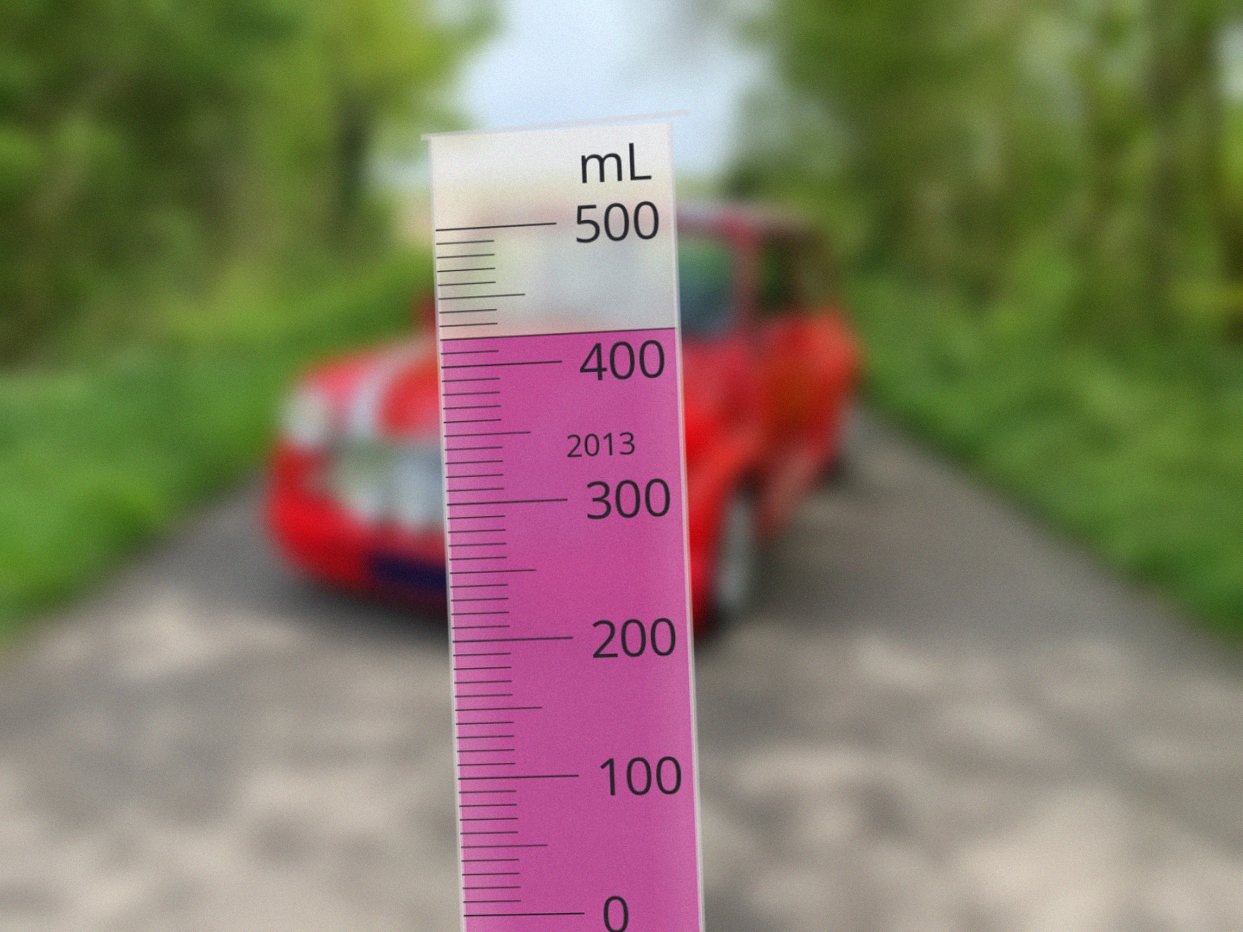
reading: {"value": 420, "unit": "mL"}
